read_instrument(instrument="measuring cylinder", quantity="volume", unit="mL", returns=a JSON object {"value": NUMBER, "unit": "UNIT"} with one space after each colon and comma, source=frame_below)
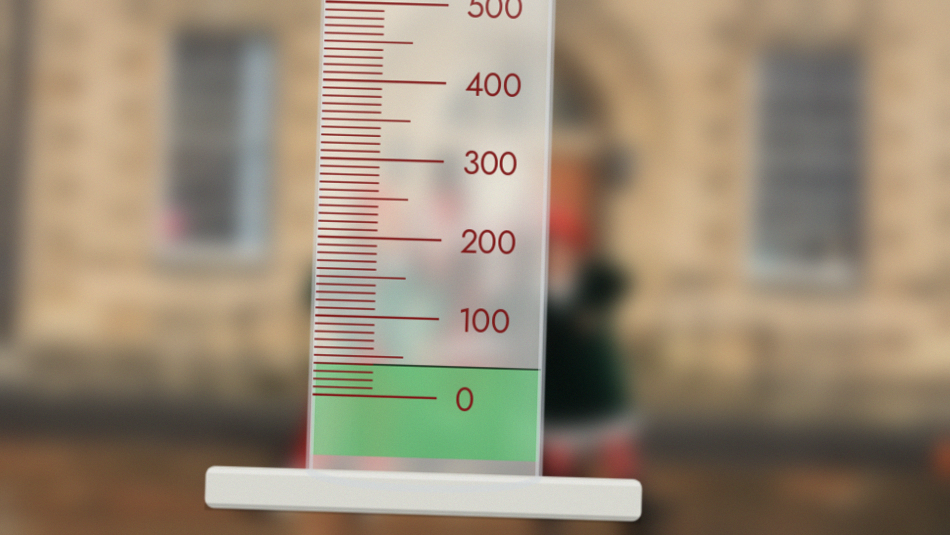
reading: {"value": 40, "unit": "mL"}
